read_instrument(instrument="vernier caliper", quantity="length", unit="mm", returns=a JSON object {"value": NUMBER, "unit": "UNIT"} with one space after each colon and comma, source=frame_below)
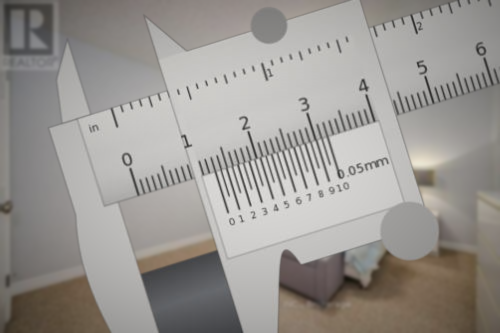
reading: {"value": 13.0, "unit": "mm"}
